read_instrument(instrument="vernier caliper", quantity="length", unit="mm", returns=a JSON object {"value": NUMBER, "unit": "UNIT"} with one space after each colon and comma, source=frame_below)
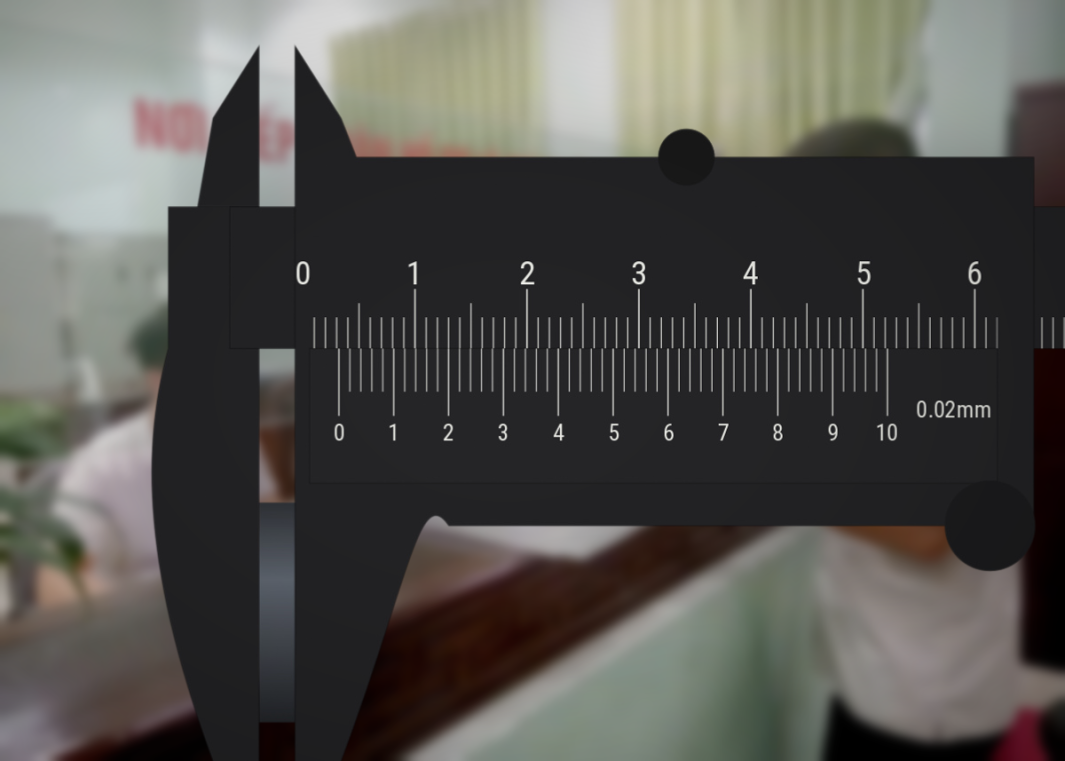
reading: {"value": 3.2, "unit": "mm"}
